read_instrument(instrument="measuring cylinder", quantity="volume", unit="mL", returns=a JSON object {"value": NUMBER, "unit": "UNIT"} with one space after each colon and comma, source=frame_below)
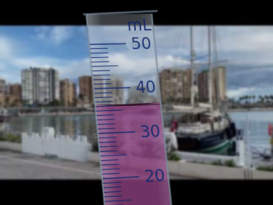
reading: {"value": 36, "unit": "mL"}
